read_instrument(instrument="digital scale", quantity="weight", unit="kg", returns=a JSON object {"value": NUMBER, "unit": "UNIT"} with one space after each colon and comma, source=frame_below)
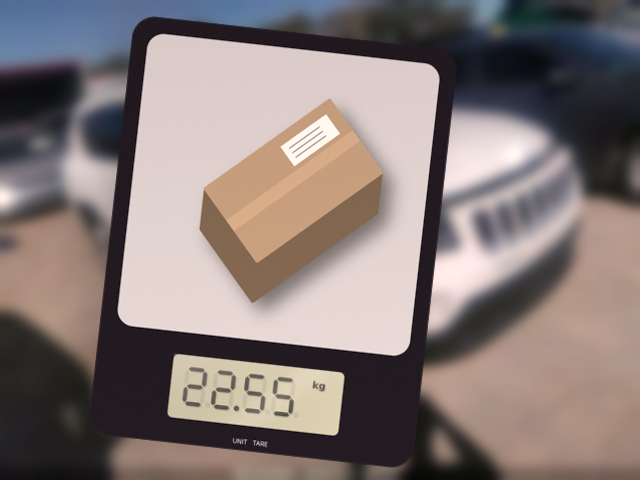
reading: {"value": 22.55, "unit": "kg"}
